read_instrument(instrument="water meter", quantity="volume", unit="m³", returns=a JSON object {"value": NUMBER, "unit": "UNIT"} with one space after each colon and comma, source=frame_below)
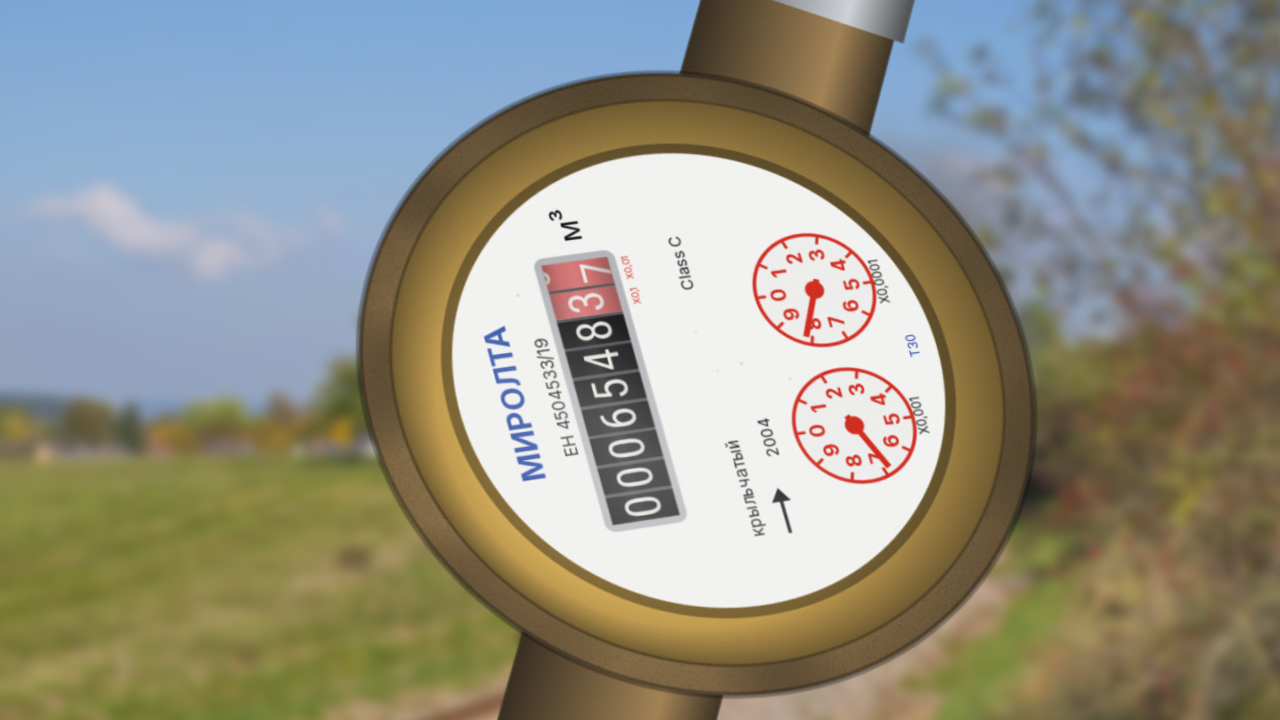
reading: {"value": 6548.3668, "unit": "m³"}
